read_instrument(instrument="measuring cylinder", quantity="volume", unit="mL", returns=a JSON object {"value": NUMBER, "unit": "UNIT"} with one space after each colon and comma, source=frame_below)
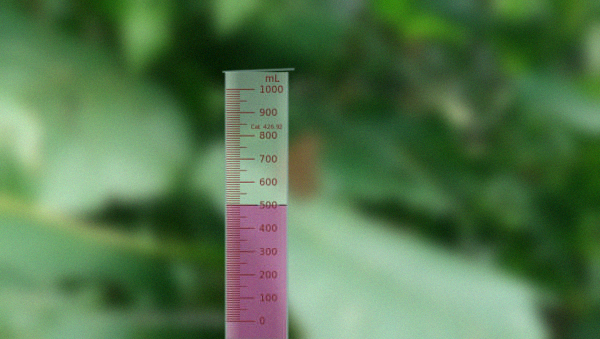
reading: {"value": 500, "unit": "mL"}
